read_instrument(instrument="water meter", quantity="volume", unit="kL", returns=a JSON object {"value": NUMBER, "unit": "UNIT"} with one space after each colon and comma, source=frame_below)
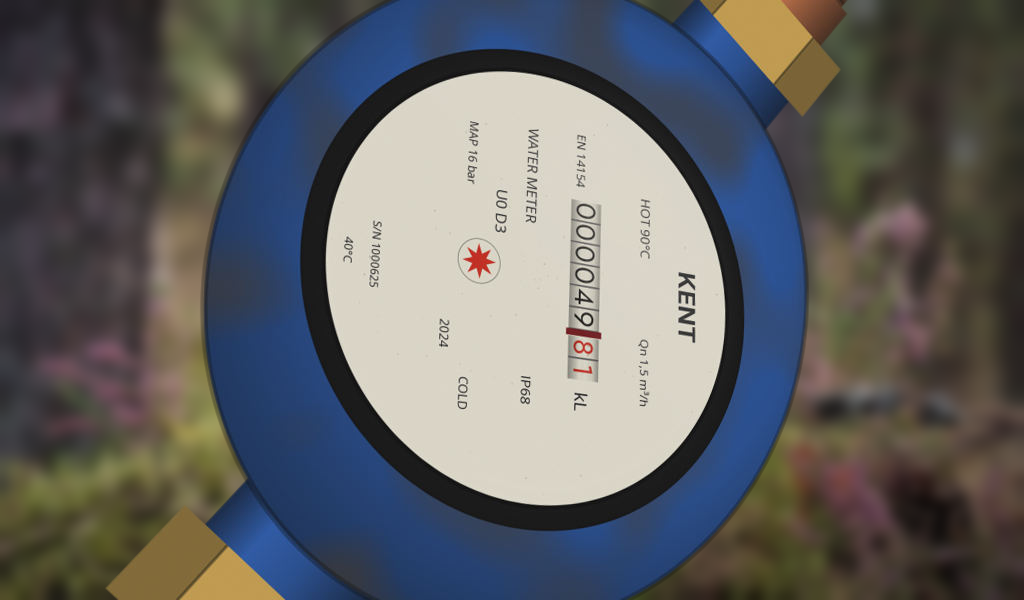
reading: {"value": 49.81, "unit": "kL"}
